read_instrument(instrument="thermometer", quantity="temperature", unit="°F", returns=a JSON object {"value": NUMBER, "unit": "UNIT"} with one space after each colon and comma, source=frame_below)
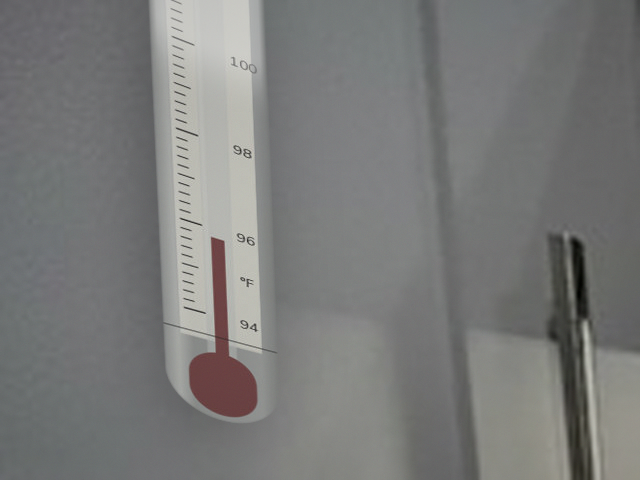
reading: {"value": 95.8, "unit": "°F"}
